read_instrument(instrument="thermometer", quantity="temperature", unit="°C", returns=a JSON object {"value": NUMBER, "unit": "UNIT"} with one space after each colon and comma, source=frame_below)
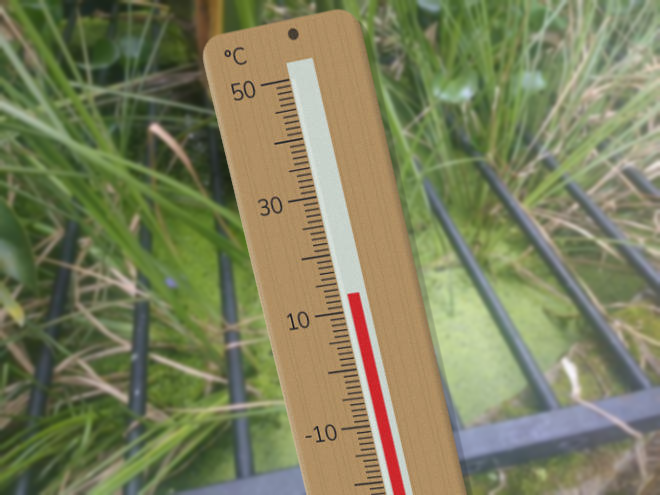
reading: {"value": 13, "unit": "°C"}
